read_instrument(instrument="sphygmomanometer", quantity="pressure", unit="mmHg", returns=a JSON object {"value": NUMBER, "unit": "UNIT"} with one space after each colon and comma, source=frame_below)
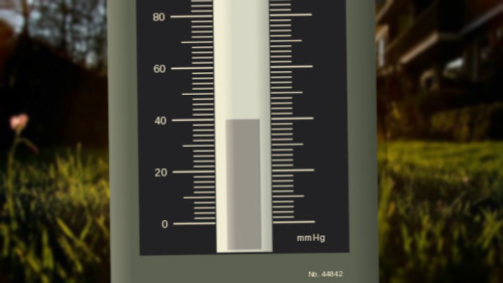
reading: {"value": 40, "unit": "mmHg"}
